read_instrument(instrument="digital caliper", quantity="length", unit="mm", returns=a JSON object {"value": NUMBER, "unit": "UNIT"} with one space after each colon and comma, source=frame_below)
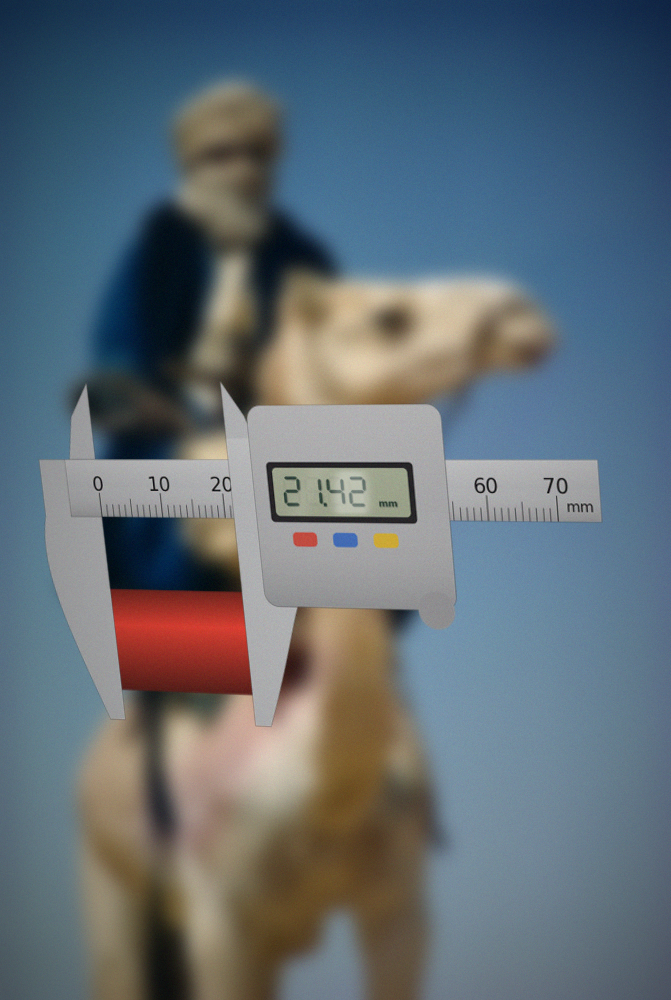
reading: {"value": 21.42, "unit": "mm"}
